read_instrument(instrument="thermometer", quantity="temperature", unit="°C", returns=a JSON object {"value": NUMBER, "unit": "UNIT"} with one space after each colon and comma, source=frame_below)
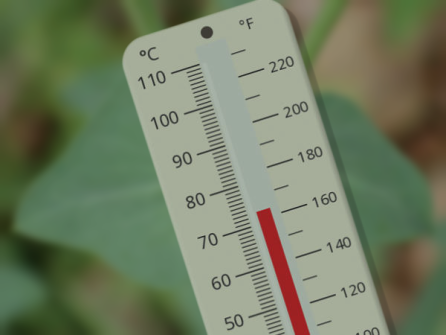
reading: {"value": 73, "unit": "°C"}
